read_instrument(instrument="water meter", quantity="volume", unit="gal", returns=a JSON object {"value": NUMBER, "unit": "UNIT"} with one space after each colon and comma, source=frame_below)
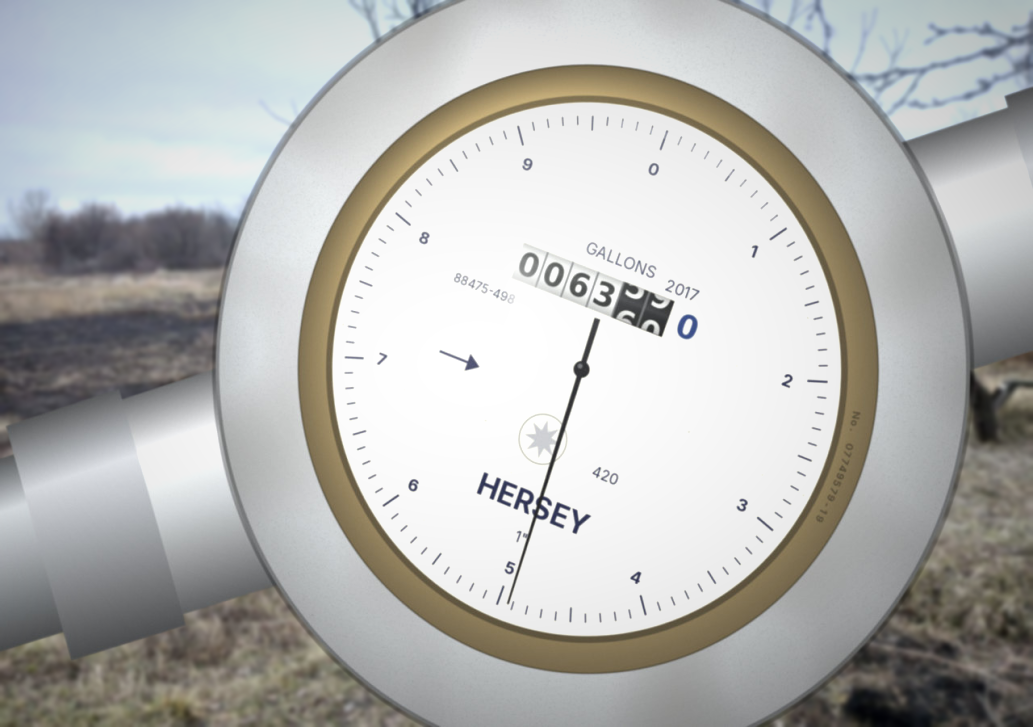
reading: {"value": 63594.9, "unit": "gal"}
